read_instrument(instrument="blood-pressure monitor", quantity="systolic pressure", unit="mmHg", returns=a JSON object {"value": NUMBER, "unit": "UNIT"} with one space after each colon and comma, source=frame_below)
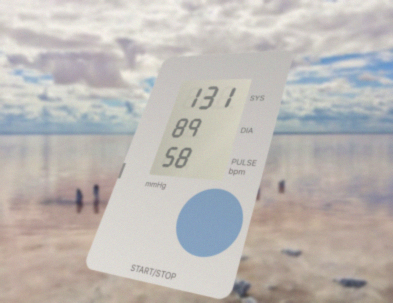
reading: {"value": 131, "unit": "mmHg"}
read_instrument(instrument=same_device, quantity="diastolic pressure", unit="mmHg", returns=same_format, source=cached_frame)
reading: {"value": 89, "unit": "mmHg"}
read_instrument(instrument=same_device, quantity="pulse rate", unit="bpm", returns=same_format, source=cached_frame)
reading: {"value": 58, "unit": "bpm"}
